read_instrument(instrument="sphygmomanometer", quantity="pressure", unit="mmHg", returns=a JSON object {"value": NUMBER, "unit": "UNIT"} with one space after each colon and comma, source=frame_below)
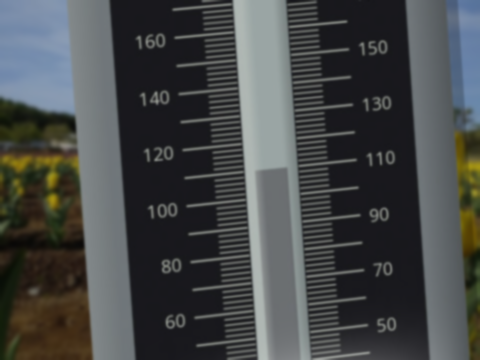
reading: {"value": 110, "unit": "mmHg"}
